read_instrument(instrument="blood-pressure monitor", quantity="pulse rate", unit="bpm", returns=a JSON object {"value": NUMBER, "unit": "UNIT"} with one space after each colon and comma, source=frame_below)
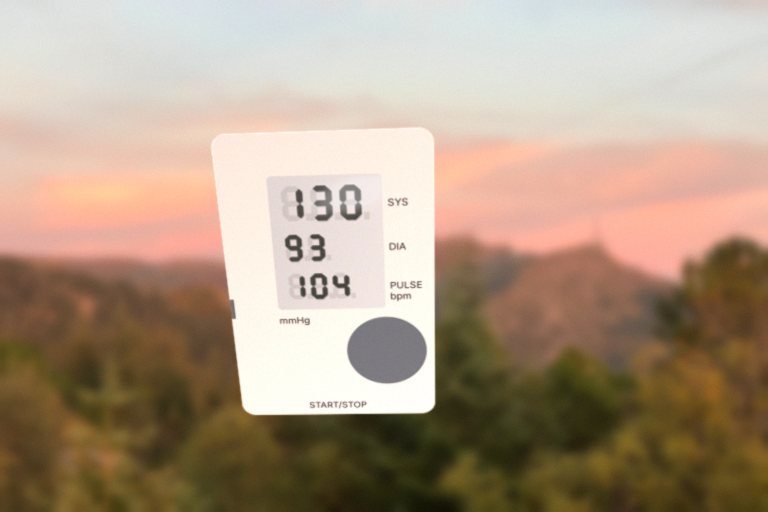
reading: {"value": 104, "unit": "bpm"}
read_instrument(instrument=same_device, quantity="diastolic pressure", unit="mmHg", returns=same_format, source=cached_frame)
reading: {"value": 93, "unit": "mmHg"}
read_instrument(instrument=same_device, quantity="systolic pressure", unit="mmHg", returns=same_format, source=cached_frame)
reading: {"value": 130, "unit": "mmHg"}
